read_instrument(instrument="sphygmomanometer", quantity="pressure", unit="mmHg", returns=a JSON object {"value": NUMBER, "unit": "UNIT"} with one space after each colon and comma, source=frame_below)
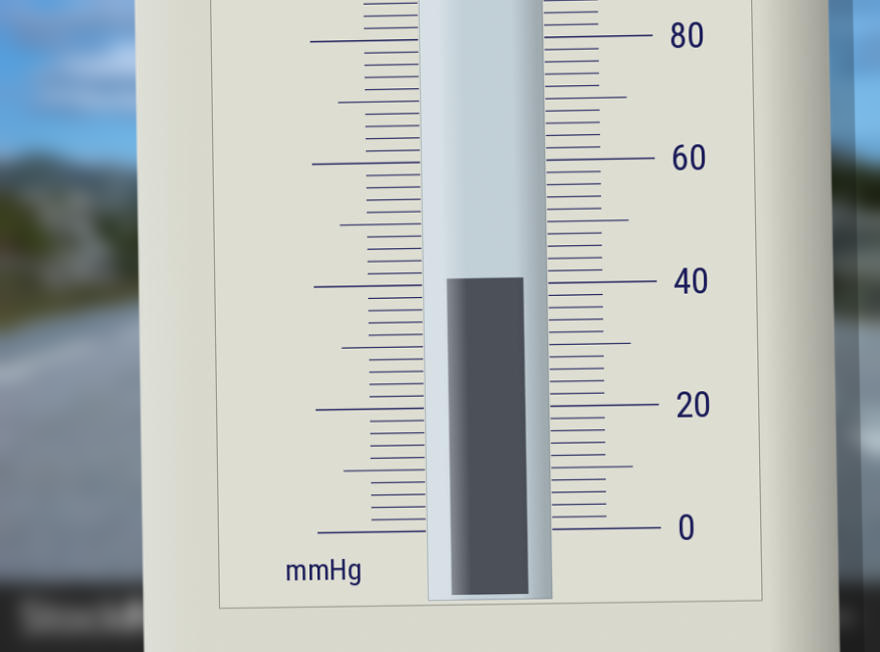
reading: {"value": 41, "unit": "mmHg"}
